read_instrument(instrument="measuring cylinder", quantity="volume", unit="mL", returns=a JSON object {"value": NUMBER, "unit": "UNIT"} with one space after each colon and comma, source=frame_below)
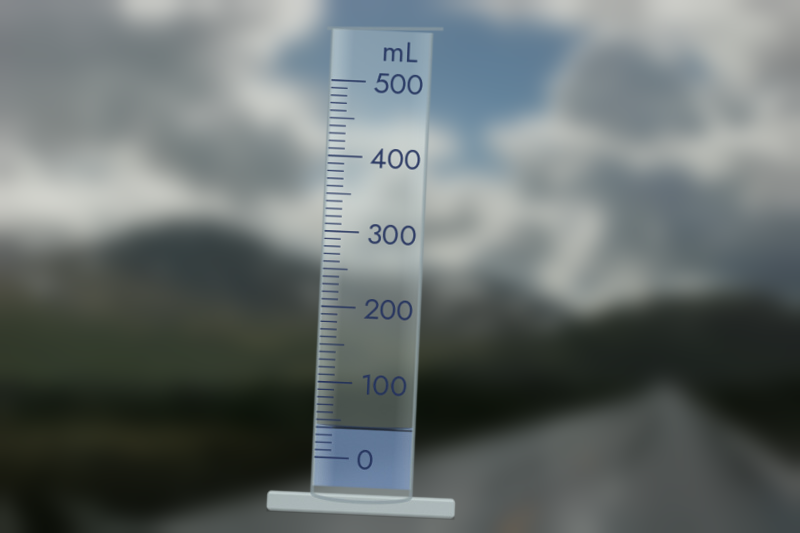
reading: {"value": 40, "unit": "mL"}
